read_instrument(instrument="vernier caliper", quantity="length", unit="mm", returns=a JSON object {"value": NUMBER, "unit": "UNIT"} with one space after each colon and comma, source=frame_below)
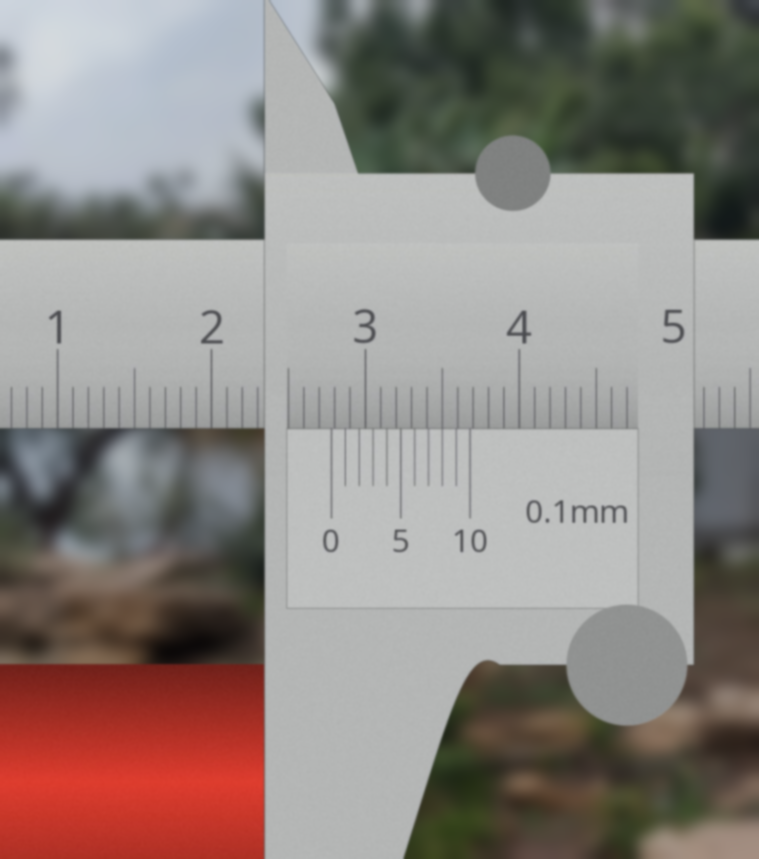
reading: {"value": 27.8, "unit": "mm"}
